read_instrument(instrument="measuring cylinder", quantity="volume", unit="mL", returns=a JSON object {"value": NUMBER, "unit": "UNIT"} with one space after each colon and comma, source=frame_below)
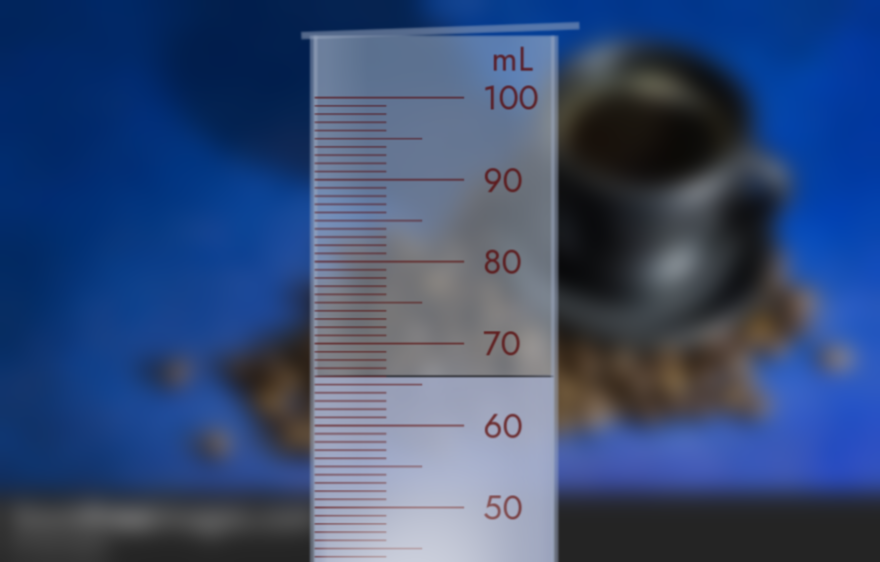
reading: {"value": 66, "unit": "mL"}
